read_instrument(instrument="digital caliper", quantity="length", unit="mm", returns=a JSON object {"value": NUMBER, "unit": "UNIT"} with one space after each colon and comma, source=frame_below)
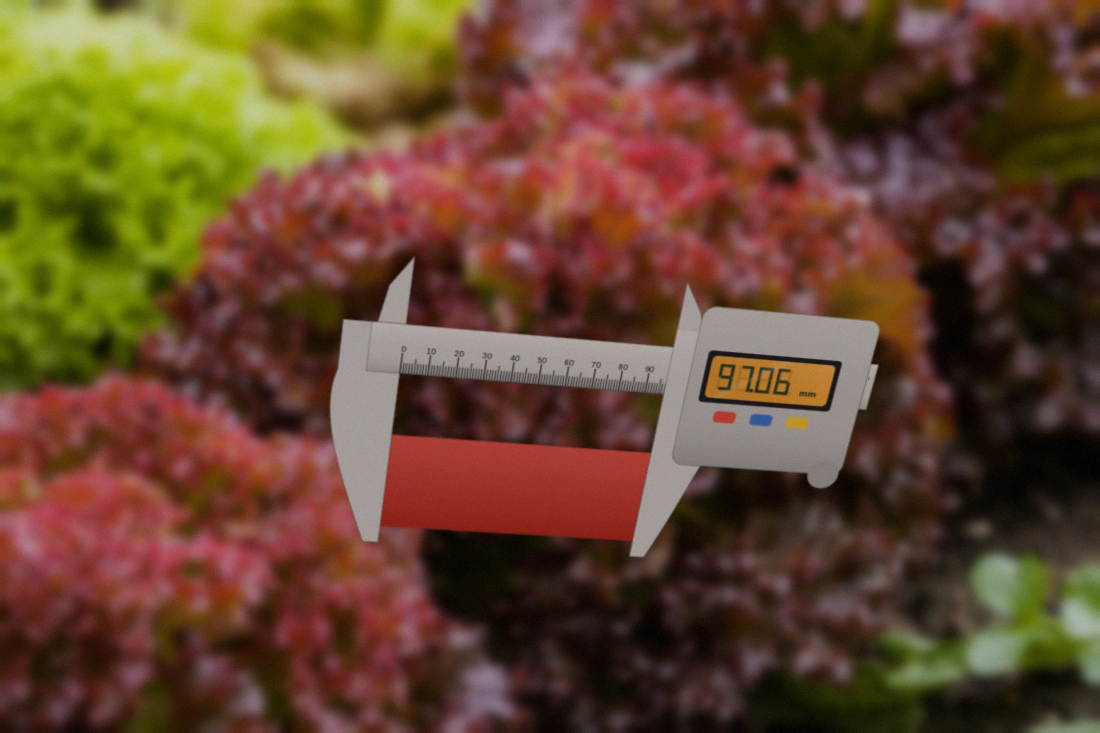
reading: {"value": 97.06, "unit": "mm"}
